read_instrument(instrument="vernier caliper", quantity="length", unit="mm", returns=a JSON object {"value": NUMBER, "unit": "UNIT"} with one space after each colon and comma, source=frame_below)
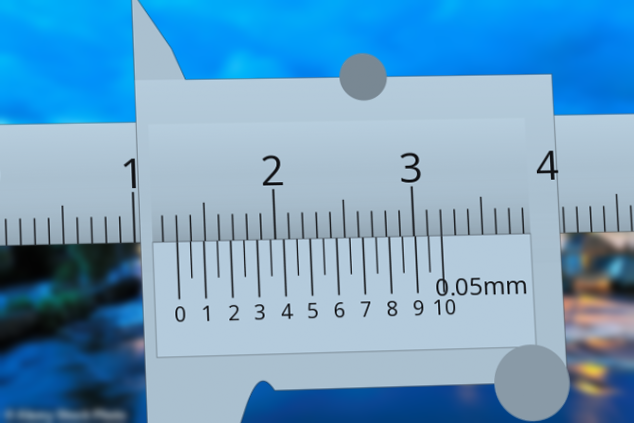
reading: {"value": 13.0, "unit": "mm"}
